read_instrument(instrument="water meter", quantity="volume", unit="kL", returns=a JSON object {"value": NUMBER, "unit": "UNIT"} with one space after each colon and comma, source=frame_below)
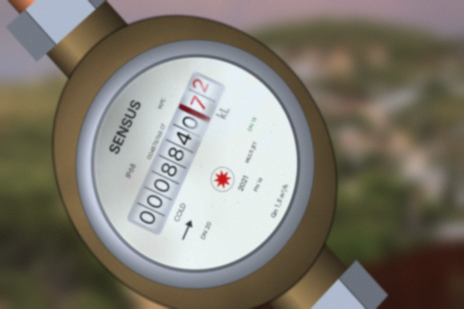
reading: {"value": 8840.72, "unit": "kL"}
